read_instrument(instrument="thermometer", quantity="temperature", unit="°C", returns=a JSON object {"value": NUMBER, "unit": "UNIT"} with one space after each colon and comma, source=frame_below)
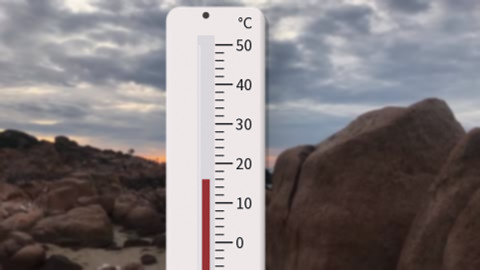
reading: {"value": 16, "unit": "°C"}
